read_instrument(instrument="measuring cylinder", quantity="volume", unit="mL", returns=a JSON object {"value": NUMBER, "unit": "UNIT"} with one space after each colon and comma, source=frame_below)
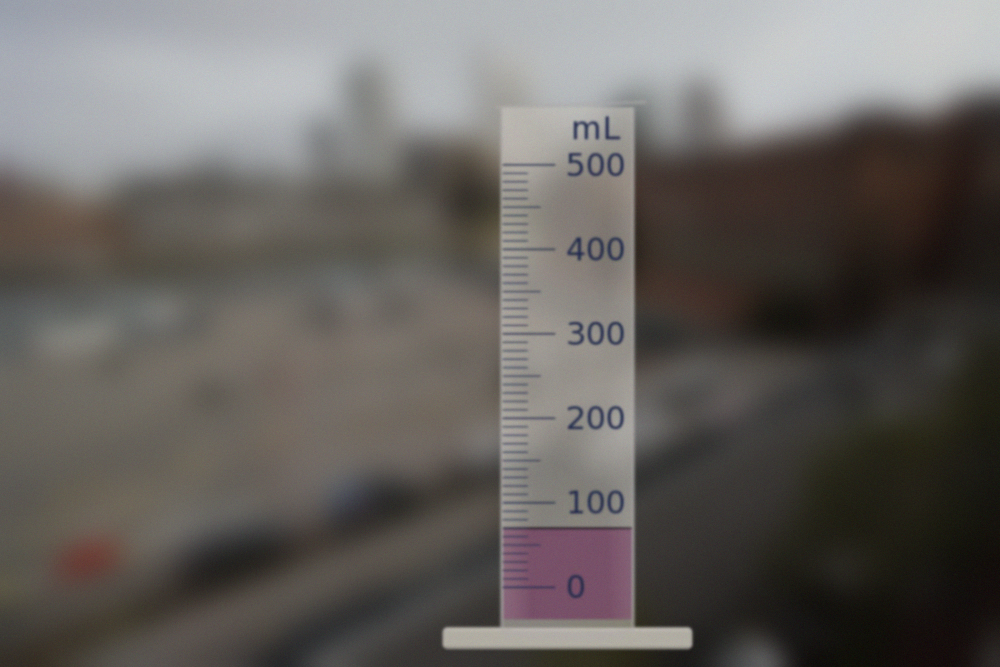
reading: {"value": 70, "unit": "mL"}
